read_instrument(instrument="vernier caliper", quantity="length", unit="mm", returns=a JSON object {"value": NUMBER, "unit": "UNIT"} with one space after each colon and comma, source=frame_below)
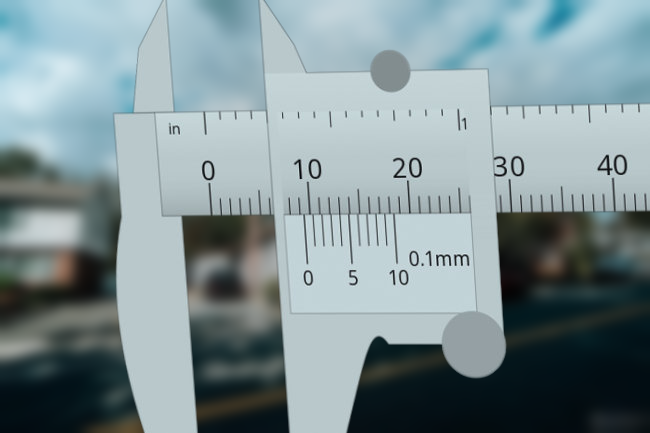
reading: {"value": 9.4, "unit": "mm"}
